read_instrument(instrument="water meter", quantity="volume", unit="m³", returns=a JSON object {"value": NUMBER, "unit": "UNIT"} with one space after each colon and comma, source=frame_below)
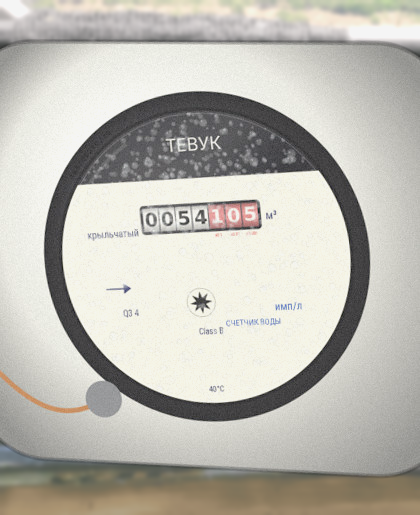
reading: {"value": 54.105, "unit": "m³"}
